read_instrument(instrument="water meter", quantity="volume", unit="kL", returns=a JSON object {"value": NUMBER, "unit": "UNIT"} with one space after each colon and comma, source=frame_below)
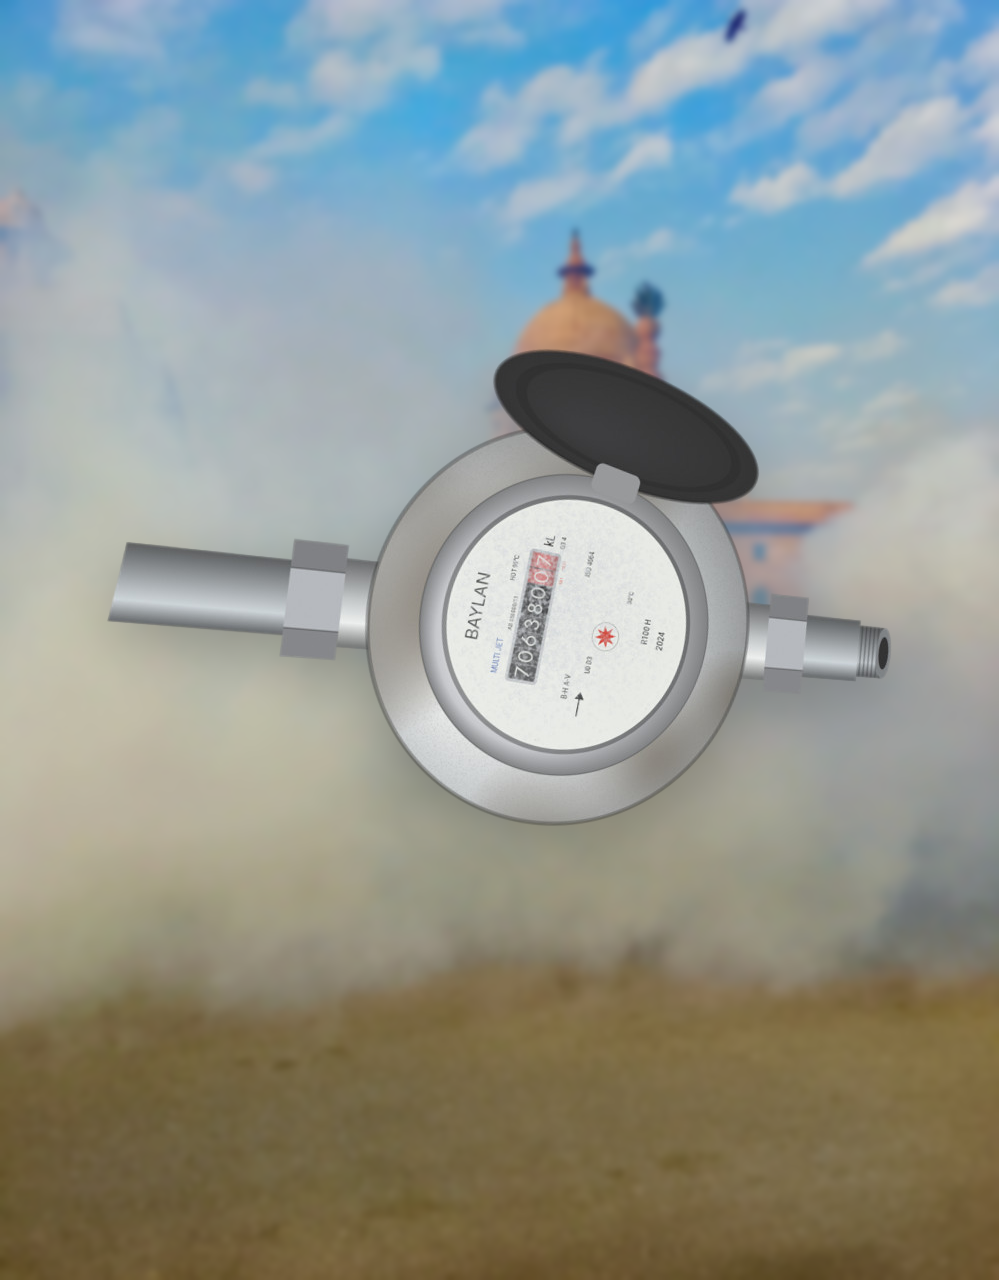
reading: {"value": 706380.07, "unit": "kL"}
